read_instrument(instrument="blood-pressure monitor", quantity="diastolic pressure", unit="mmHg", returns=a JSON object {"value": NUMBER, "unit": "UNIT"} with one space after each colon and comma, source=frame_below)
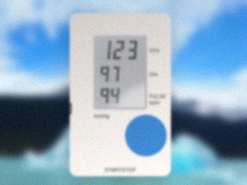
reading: {"value": 97, "unit": "mmHg"}
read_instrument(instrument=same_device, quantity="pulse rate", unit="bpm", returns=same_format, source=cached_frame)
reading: {"value": 94, "unit": "bpm"}
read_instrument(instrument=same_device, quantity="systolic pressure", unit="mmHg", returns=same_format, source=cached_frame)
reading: {"value": 123, "unit": "mmHg"}
